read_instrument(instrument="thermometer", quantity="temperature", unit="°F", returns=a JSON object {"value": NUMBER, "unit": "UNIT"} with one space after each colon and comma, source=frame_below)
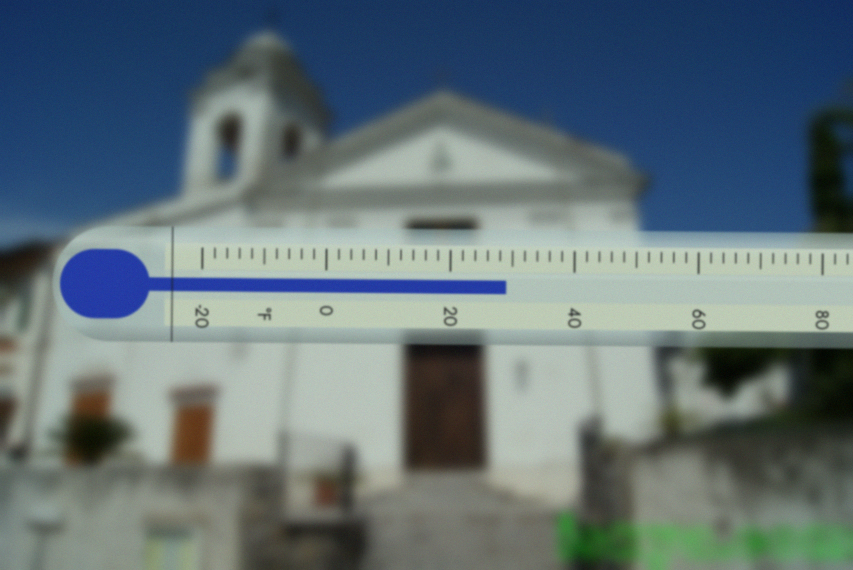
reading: {"value": 29, "unit": "°F"}
